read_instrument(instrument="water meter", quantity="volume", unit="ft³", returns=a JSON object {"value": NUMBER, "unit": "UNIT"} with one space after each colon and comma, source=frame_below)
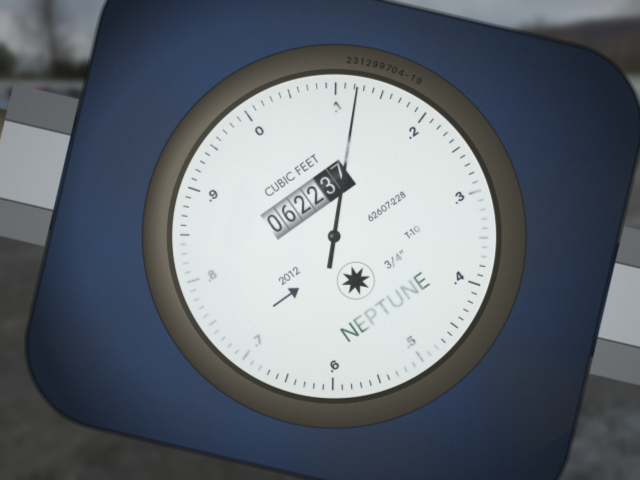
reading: {"value": 62237.12, "unit": "ft³"}
